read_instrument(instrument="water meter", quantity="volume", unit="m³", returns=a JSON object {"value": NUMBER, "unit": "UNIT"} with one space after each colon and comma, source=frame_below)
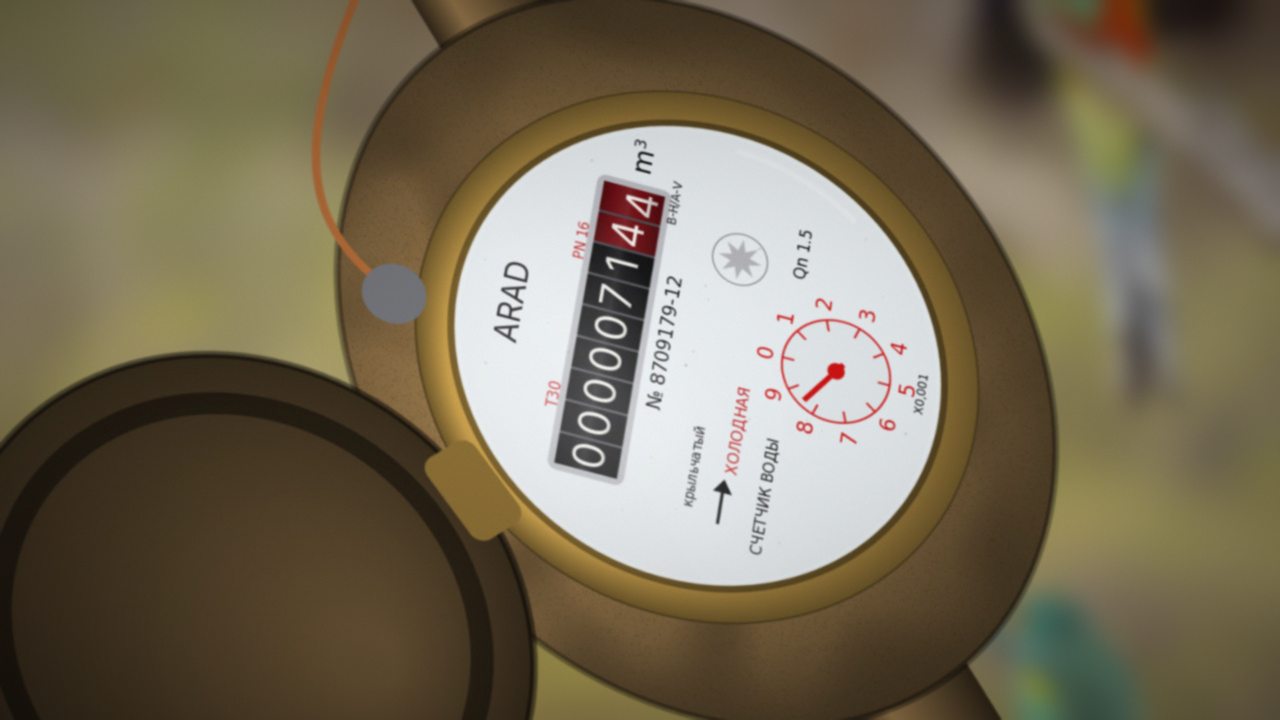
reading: {"value": 71.438, "unit": "m³"}
